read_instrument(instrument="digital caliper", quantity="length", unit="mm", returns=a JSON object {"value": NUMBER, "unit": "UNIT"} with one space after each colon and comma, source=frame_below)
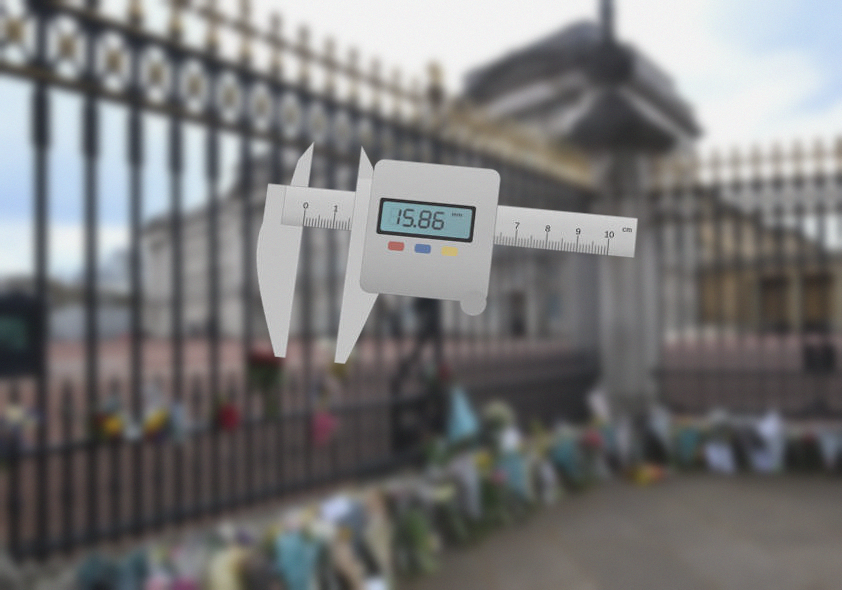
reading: {"value": 15.86, "unit": "mm"}
